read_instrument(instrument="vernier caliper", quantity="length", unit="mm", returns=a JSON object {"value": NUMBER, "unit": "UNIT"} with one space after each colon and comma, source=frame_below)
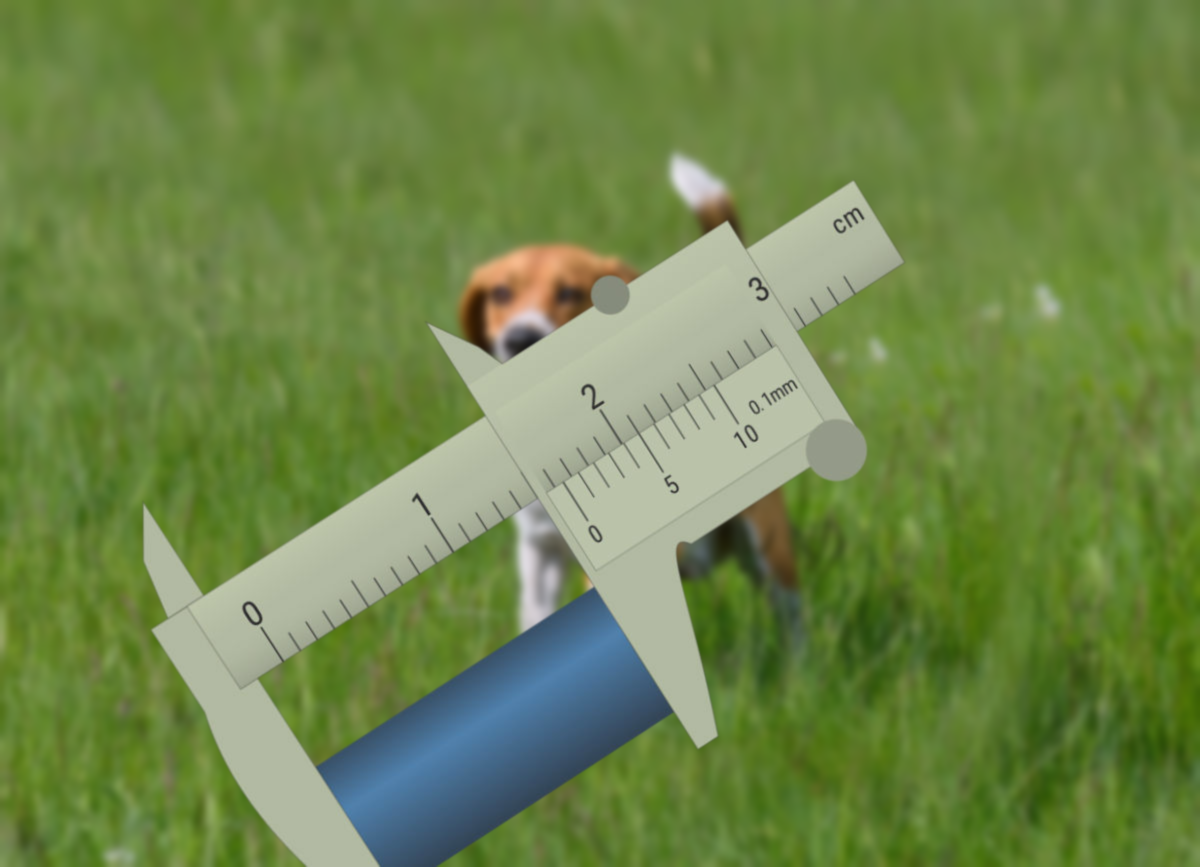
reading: {"value": 16.5, "unit": "mm"}
